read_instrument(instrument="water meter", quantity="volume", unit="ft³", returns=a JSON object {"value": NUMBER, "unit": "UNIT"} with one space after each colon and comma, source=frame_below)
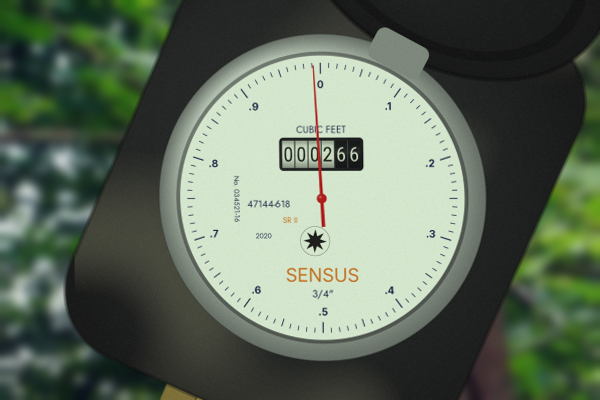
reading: {"value": 265.99, "unit": "ft³"}
